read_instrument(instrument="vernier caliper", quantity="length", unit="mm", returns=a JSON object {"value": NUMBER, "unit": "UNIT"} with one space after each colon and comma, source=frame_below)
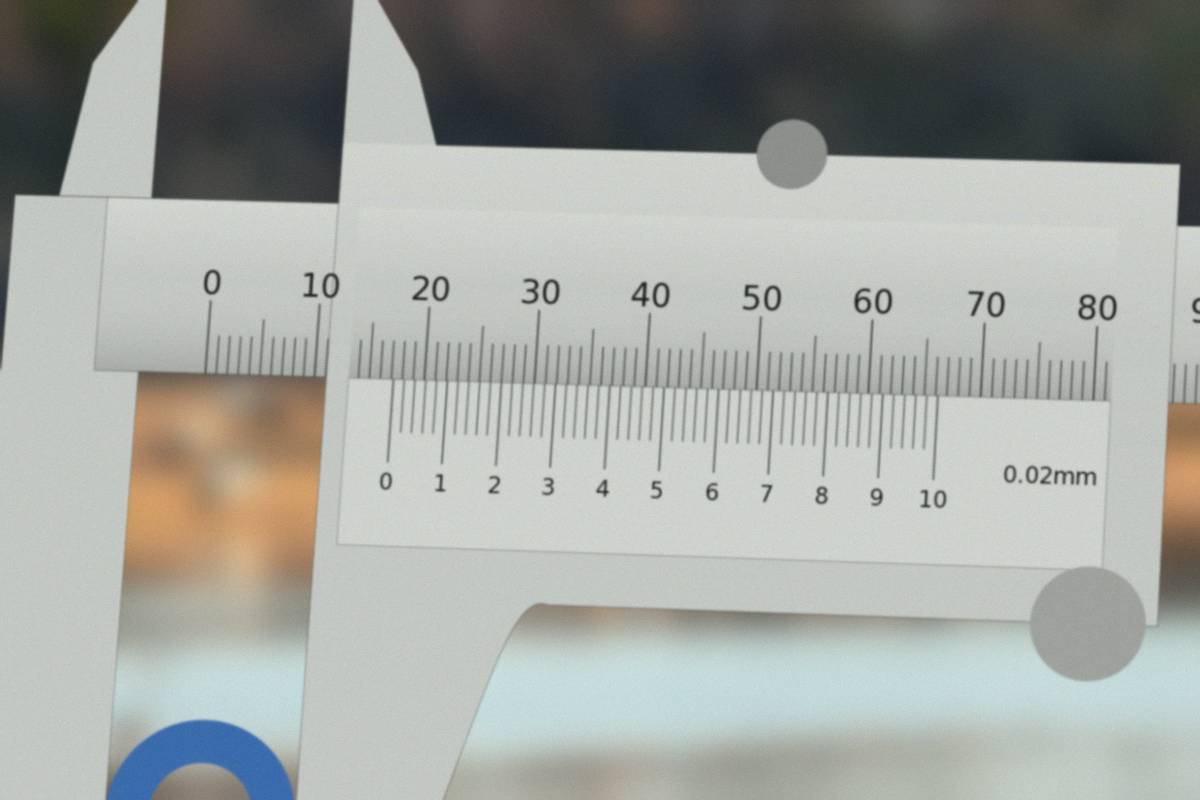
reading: {"value": 17.2, "unit": "mm"}
